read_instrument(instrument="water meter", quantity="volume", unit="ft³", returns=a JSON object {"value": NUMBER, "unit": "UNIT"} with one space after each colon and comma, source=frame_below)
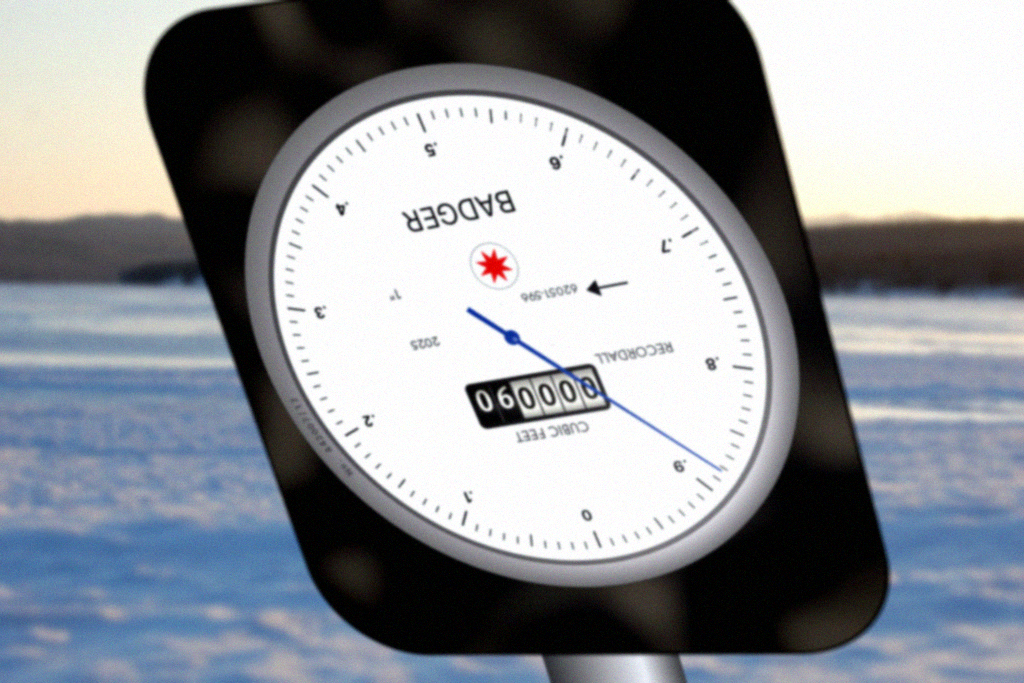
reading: {"value": 89.88, "unit": "ft³"}
